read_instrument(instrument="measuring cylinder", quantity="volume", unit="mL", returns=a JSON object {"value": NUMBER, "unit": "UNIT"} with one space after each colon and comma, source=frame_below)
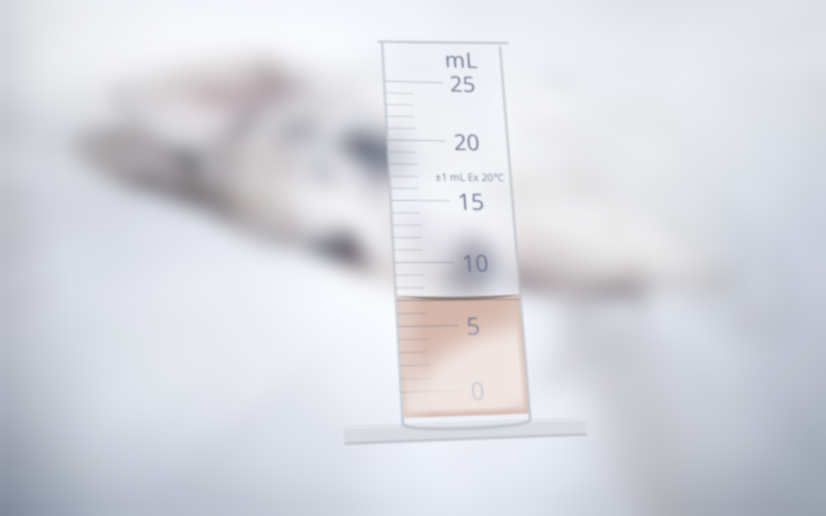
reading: {"value": 7, "unit": "mL"}
